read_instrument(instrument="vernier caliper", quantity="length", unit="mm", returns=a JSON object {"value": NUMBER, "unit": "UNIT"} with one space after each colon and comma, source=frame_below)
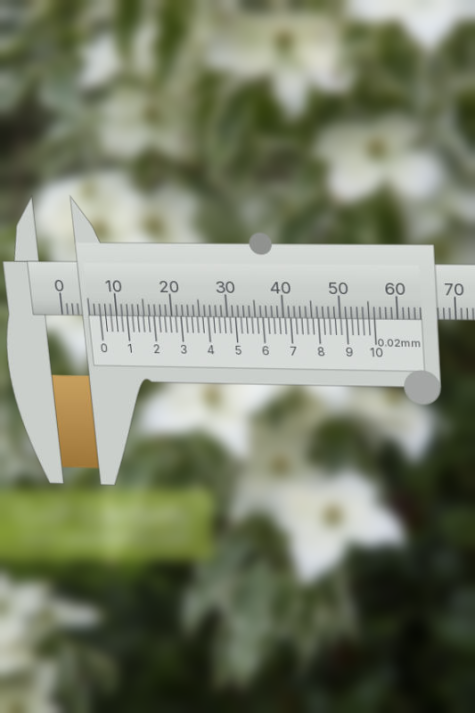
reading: {"value": 7.0, "unit": "mm"}
